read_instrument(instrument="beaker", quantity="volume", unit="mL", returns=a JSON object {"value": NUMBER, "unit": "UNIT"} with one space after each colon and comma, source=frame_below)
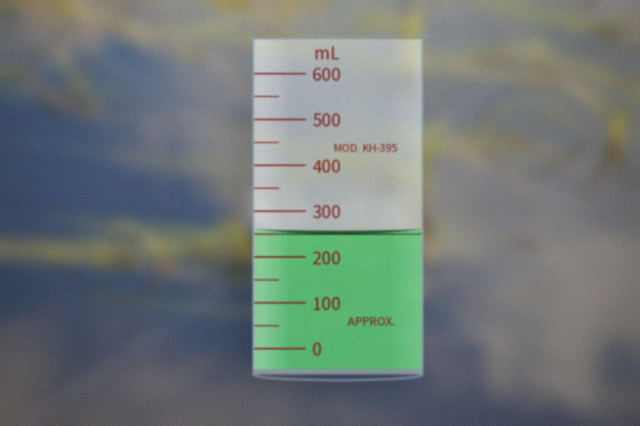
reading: {"value": 250, "unit": "mL"}
